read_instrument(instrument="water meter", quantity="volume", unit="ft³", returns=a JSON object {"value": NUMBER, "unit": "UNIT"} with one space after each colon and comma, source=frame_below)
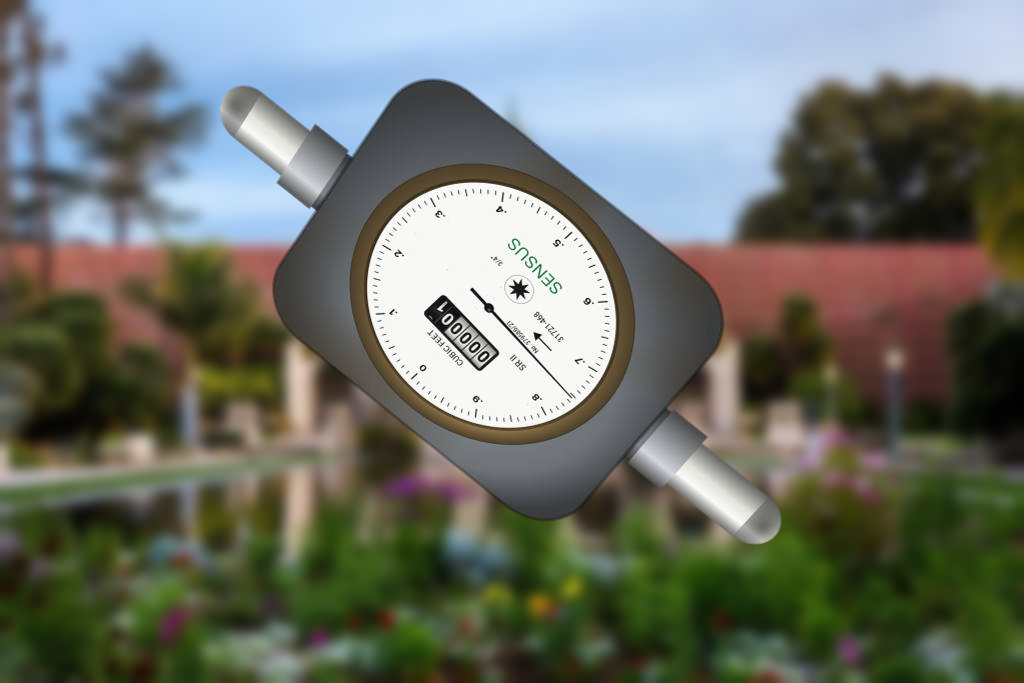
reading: {"value": 0.75, "unit": "ft³"}
